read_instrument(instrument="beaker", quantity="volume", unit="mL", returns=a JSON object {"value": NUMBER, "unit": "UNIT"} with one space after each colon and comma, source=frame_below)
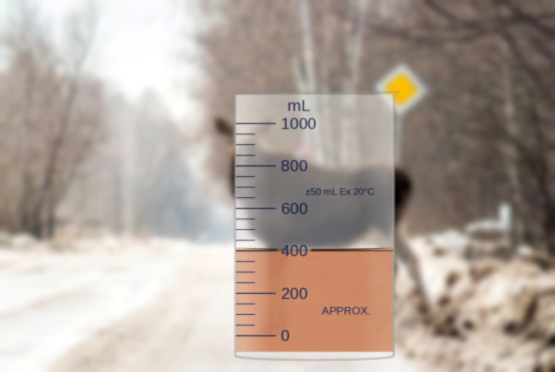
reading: {"value": 400, "unit": "mL"}
